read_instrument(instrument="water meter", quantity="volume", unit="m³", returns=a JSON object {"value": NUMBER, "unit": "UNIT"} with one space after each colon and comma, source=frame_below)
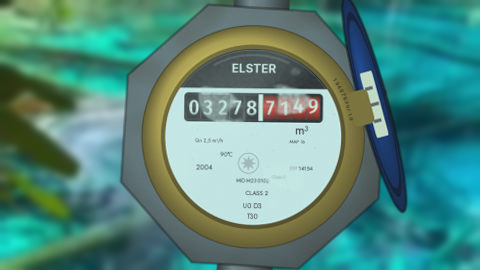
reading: {"value": 3278.7149, "unit": "m³"}
